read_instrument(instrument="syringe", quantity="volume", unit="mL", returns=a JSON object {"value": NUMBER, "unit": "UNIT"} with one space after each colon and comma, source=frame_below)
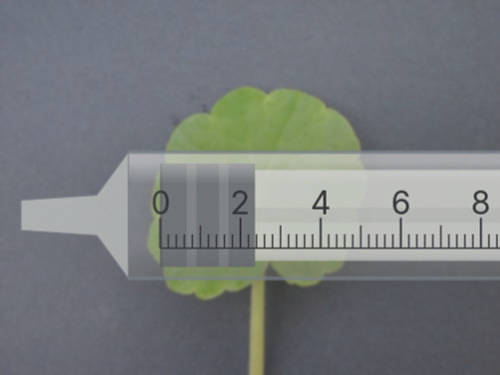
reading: {"value": 0, "unit": "mL"}
